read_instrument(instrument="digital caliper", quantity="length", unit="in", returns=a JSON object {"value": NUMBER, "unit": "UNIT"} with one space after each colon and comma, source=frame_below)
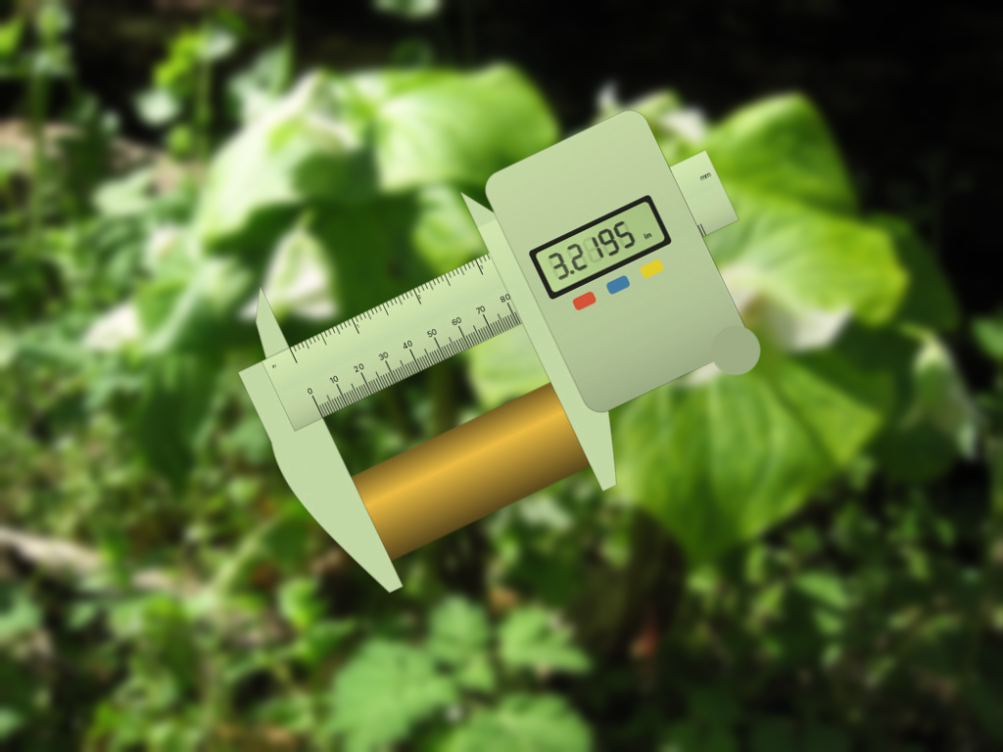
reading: {"value": 3.2195, "unit": "in"}
